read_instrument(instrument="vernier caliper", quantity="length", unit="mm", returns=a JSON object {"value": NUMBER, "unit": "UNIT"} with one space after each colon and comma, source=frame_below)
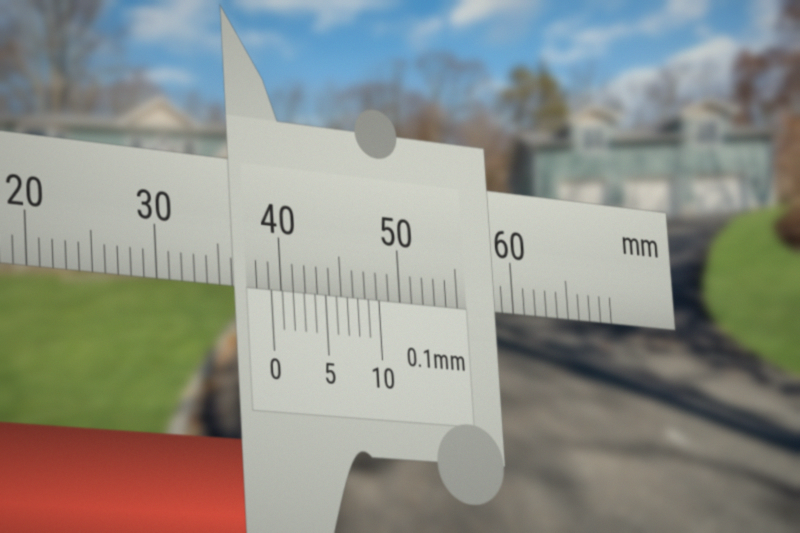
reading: {"value": 39.2, "unit": "mm"}
